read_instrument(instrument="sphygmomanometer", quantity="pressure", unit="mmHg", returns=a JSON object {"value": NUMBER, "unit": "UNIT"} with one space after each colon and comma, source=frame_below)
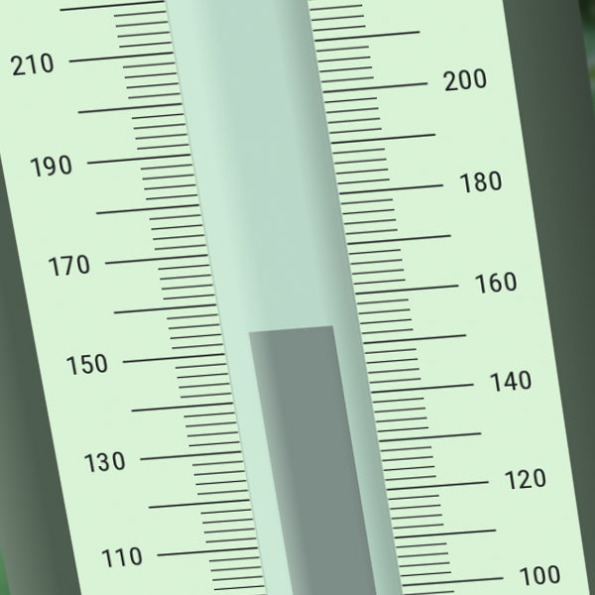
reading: {"value": 154, "unit": "mmHg"}
